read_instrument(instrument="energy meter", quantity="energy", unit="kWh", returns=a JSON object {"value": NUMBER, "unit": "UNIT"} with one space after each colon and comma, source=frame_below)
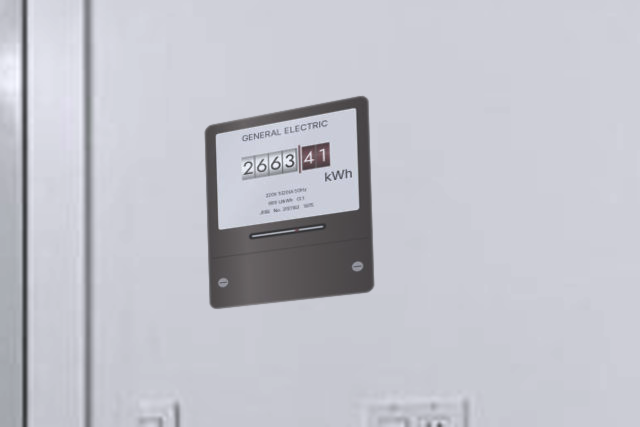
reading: {"value": 2663.41, "unit": "kWh"}
